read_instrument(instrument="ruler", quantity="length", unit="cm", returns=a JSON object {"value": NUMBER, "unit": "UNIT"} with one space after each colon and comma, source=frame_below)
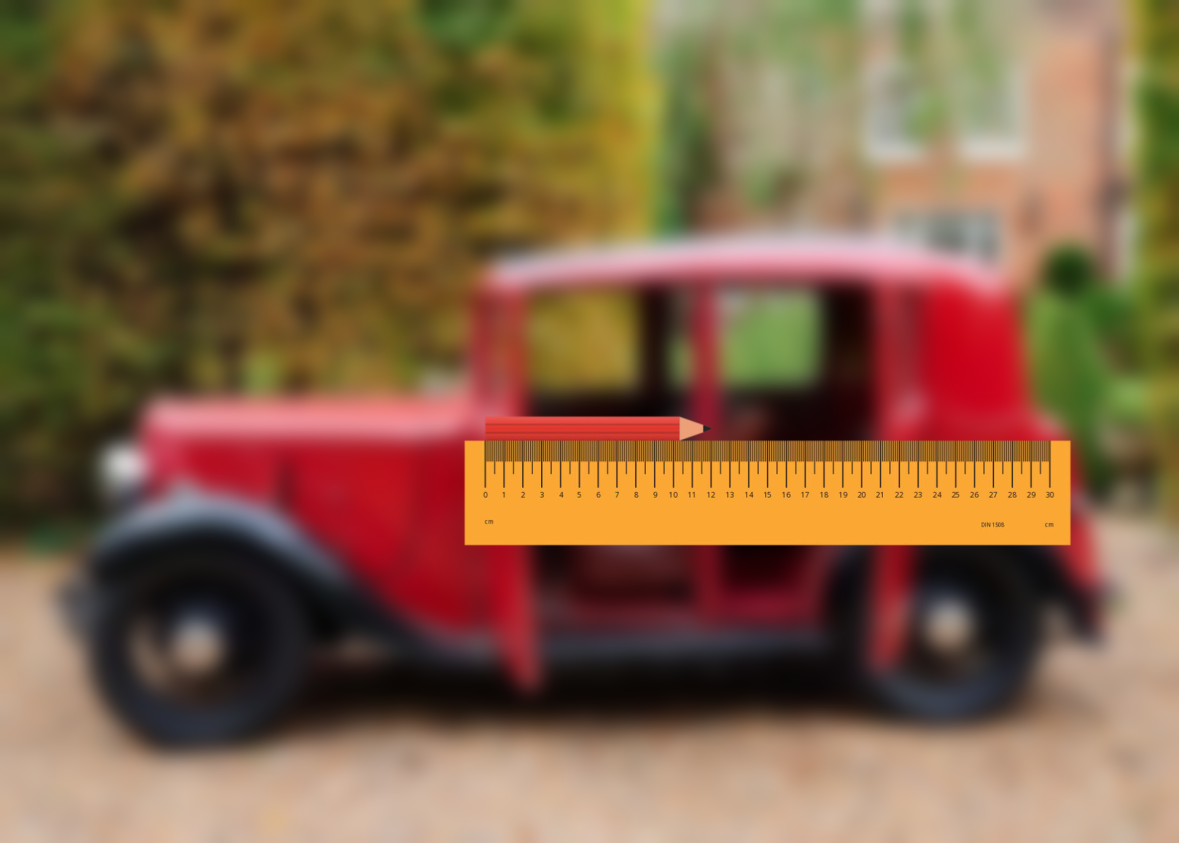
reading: {"value": 12, "unit": "cm"}
